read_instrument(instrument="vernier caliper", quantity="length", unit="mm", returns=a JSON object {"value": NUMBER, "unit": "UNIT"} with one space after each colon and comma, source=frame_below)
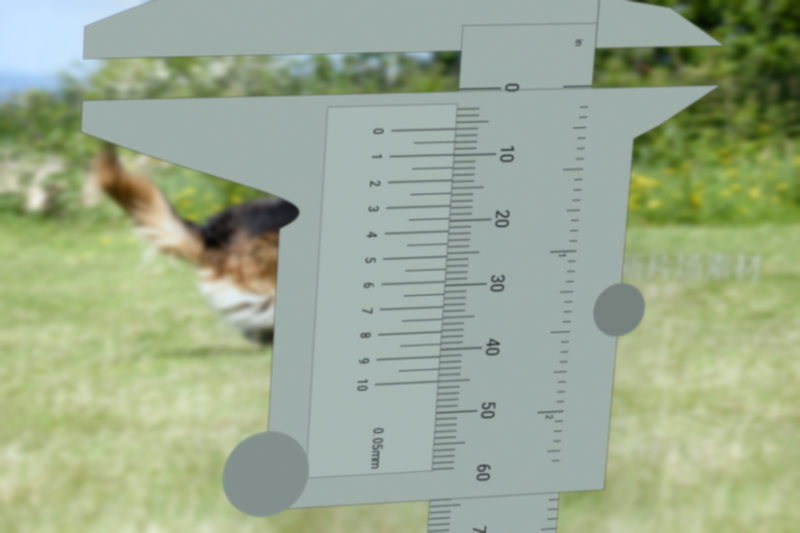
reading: {"value": 6.0, "unit": "mm"}
